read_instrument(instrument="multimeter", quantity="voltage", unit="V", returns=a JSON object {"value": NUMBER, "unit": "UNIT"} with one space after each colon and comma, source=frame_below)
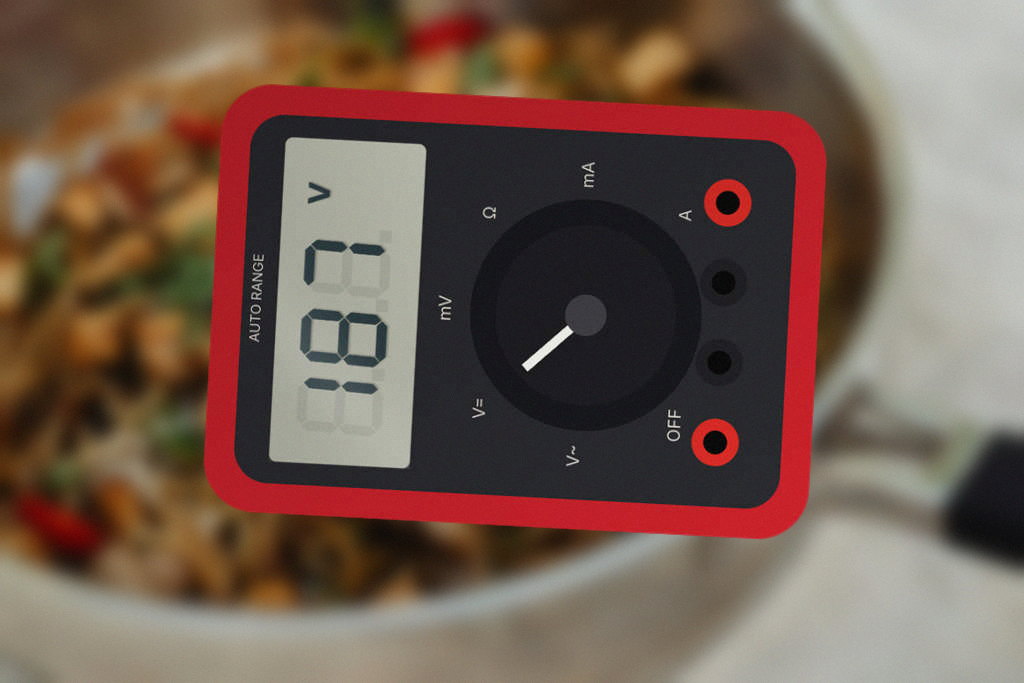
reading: {"value": 187, "unit": "V"}
